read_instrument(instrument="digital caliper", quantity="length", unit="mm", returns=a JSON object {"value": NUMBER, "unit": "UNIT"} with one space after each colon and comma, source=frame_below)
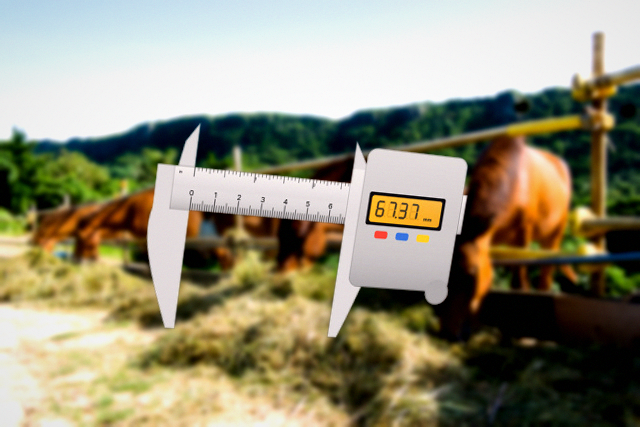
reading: {"value": 67.37, "unit": "mm"}
